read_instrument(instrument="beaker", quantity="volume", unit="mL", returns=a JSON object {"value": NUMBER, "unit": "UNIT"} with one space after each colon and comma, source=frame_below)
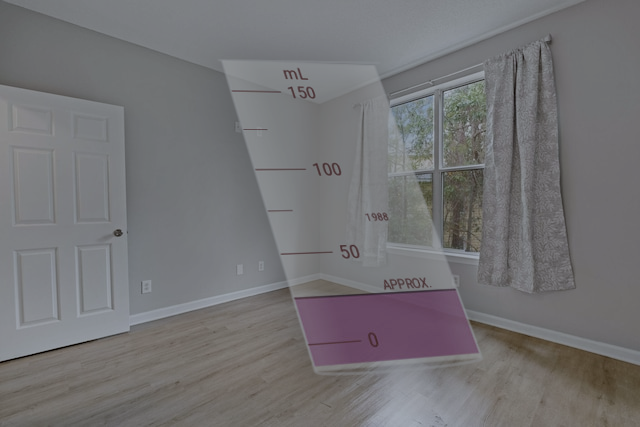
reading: {"value": 25, "unit": "mL"}
